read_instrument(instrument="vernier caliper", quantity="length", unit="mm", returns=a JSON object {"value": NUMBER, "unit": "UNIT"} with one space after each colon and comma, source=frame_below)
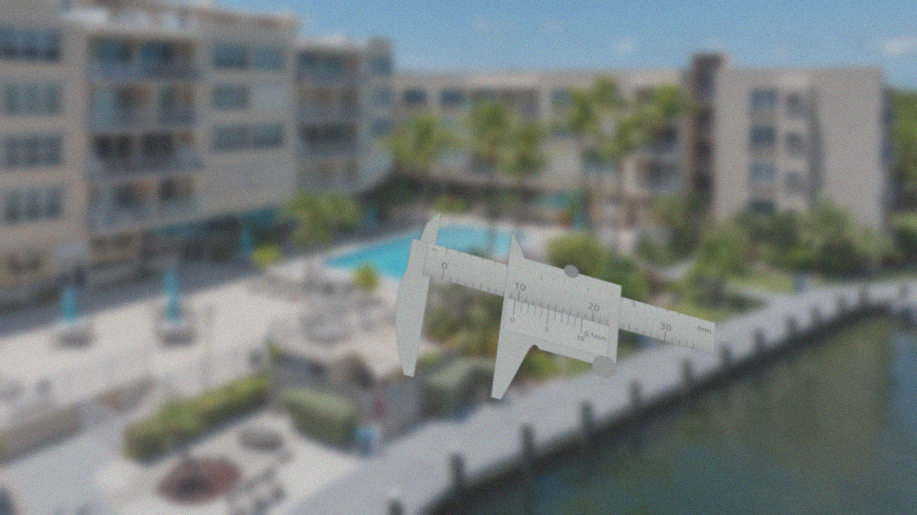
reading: {"value": 9.6, "unit": "mm"}
